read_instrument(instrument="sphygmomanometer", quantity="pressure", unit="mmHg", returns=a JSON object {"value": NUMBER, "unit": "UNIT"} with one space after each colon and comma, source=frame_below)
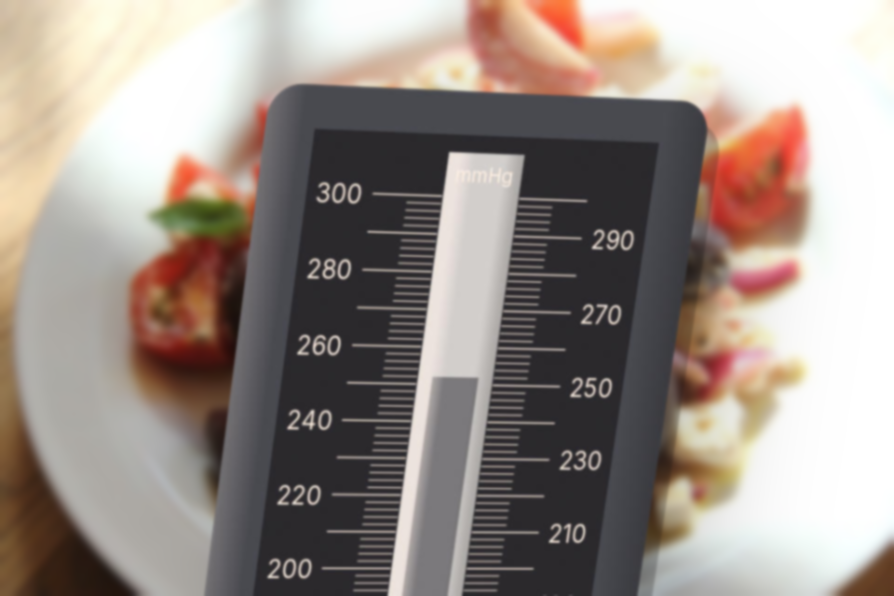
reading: {"value": 252, "unit": "mmHg"}
